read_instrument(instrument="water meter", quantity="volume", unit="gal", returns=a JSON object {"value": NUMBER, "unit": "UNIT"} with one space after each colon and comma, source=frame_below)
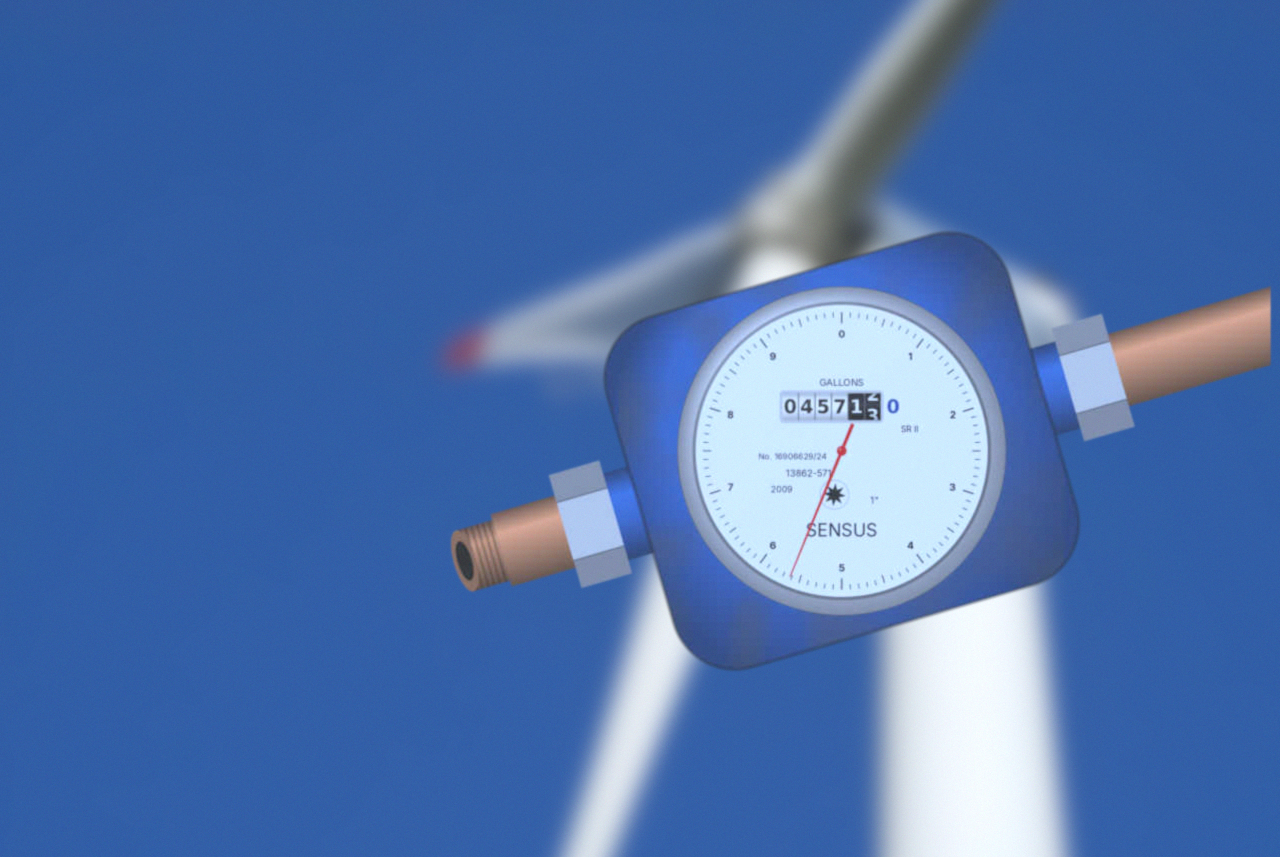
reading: {"value": 457125.6, "unit": "gal"}
